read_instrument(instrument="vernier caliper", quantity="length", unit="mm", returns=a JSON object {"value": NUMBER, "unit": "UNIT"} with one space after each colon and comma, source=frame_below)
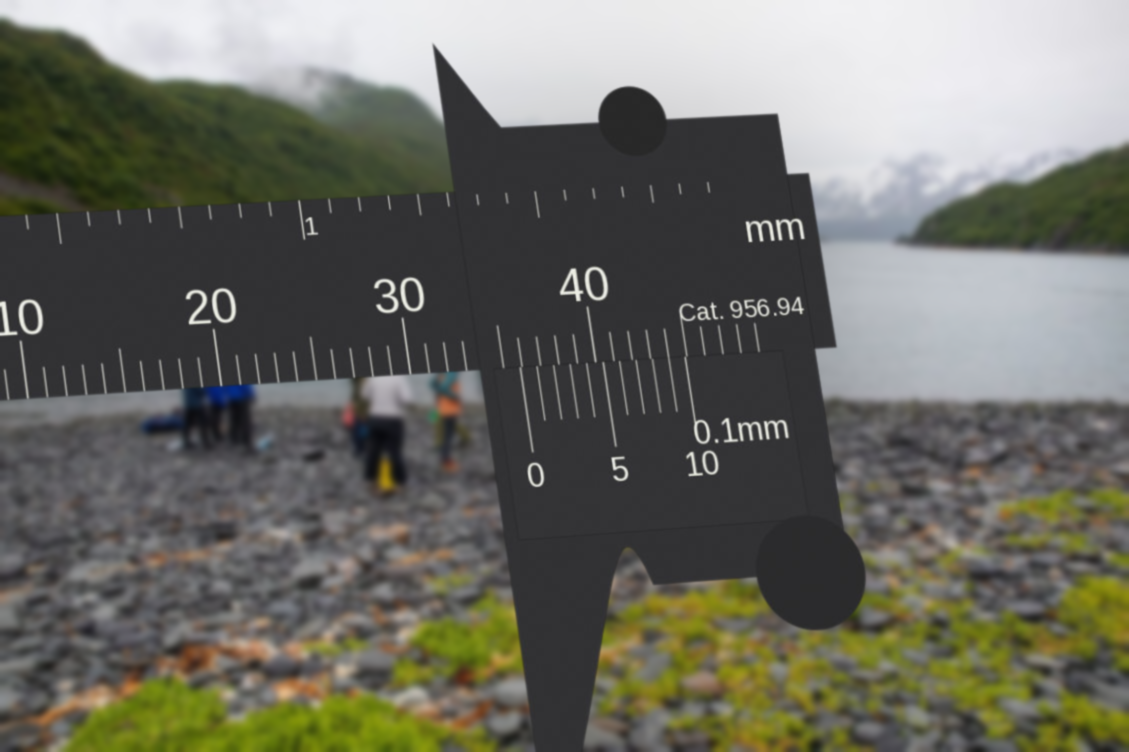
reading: {"value": 35.9, "unit": "mm"}
